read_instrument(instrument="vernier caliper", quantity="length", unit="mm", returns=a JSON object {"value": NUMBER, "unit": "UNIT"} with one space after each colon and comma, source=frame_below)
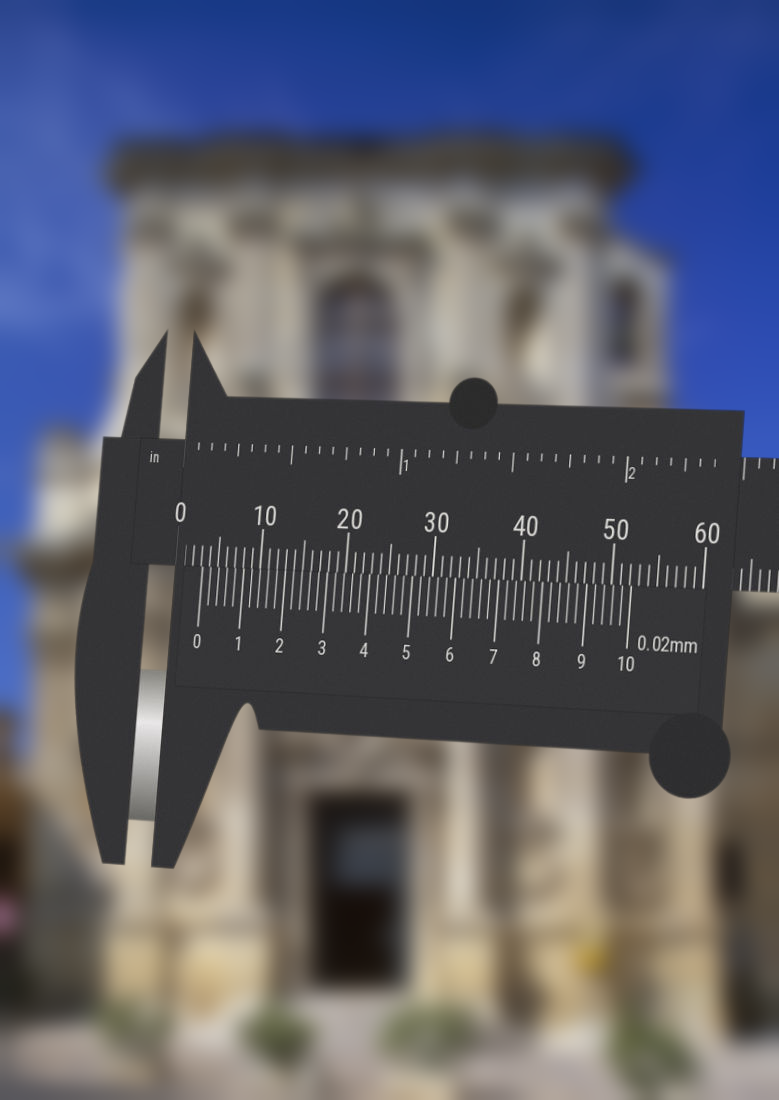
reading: {"value": 3.2, "unit": "mm"}
